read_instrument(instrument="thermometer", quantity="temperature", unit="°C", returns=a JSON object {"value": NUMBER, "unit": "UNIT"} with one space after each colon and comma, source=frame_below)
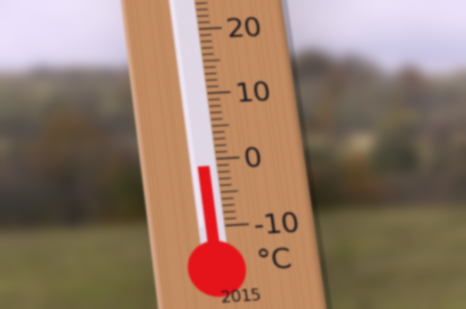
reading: {"value": -1, "unit": "°C"}
